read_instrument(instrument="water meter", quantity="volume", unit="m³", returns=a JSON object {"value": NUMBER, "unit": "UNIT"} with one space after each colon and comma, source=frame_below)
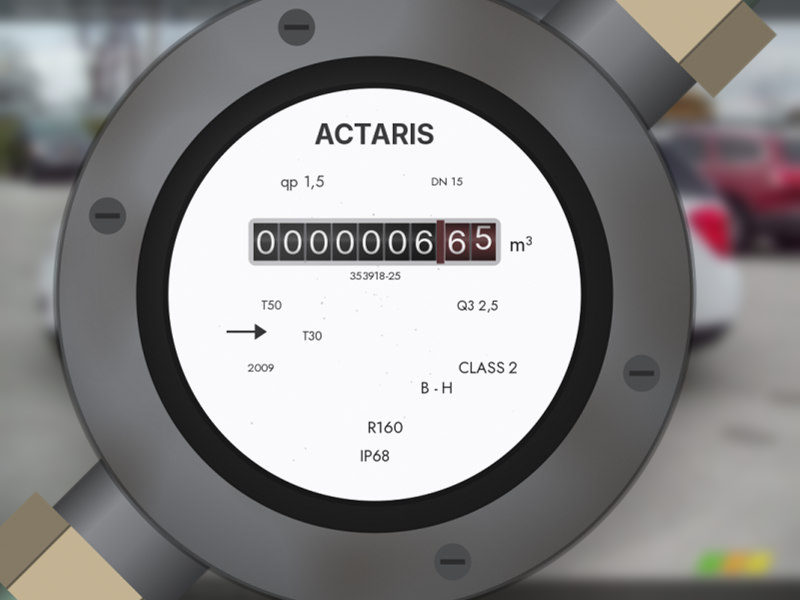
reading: {"value": 6.65, "unit": "m³"}
